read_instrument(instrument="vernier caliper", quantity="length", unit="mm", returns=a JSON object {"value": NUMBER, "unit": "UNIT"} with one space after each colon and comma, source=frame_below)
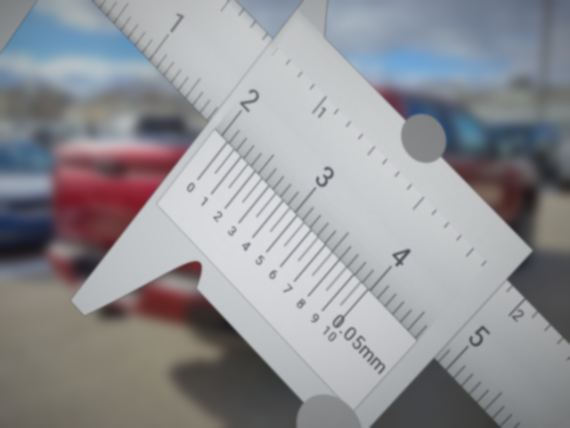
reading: {"value": 20.8, "unit": "mm"}
